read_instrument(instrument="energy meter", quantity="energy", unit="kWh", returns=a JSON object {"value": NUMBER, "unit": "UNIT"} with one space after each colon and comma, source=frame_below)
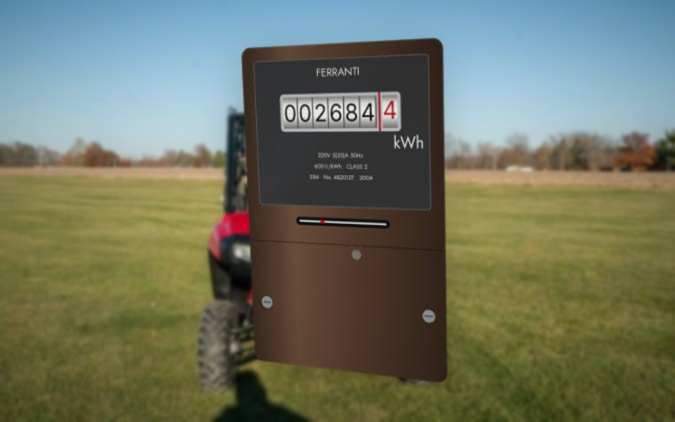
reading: {"value": 2684.4, "unit": "kWh"}
